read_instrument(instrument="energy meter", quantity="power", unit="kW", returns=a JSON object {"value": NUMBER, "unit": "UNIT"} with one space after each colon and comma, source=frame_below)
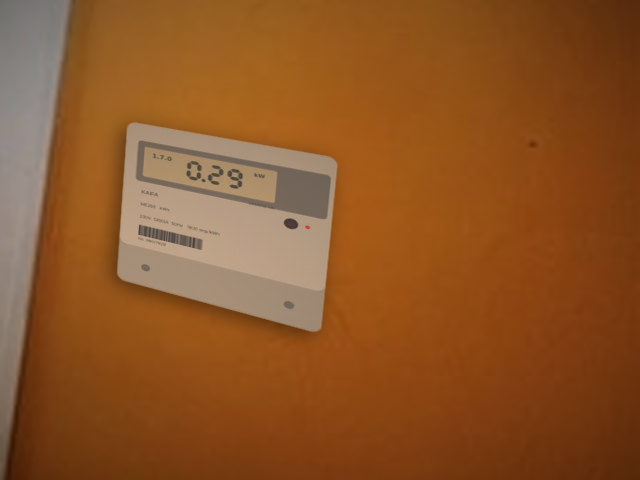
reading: {"value": 0.29, "unit": "kW"}
